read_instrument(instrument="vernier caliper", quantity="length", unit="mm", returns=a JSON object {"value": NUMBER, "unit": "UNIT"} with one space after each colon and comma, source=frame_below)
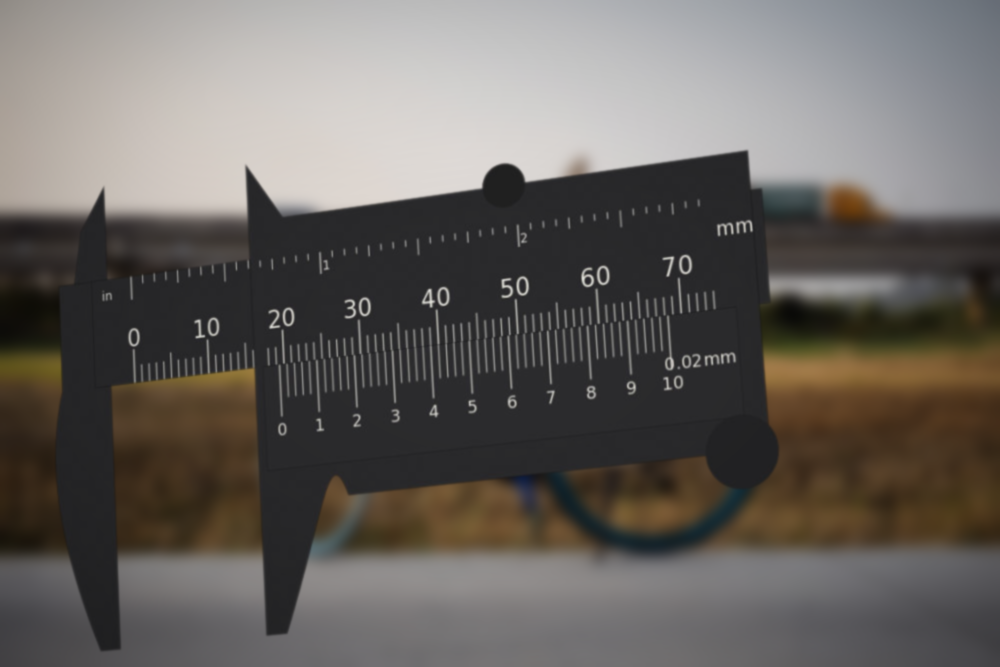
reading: {"value": 19.4, "unit": "mm"}
